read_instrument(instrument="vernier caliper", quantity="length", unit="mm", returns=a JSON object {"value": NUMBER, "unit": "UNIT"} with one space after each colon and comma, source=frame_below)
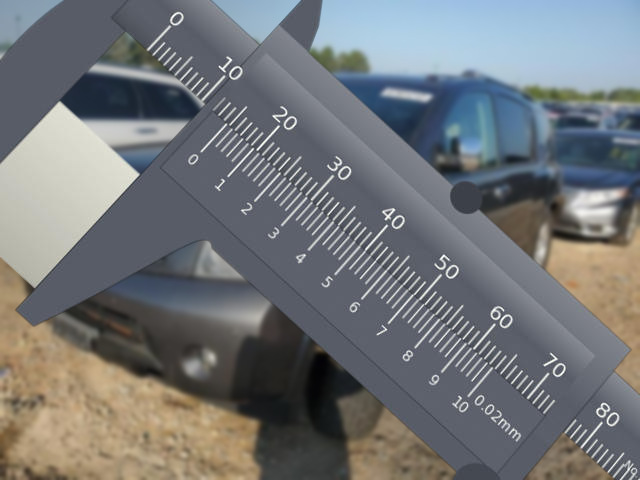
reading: {"value": 14.6, "unit": "mm"}
